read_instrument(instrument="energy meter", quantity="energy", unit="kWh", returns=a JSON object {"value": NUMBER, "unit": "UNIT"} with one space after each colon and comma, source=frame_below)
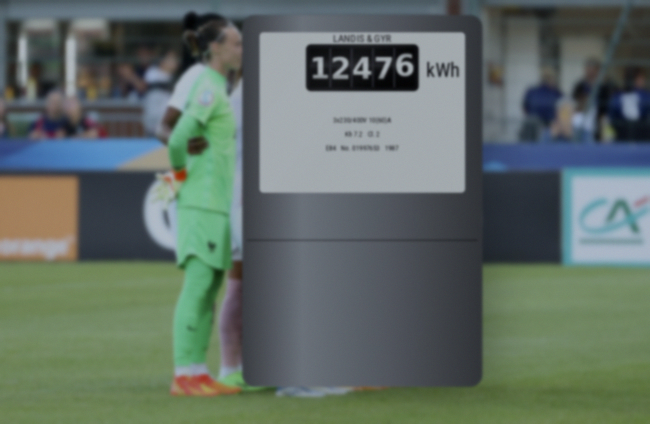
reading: {"value": 12476, "unit": "kWh"}
